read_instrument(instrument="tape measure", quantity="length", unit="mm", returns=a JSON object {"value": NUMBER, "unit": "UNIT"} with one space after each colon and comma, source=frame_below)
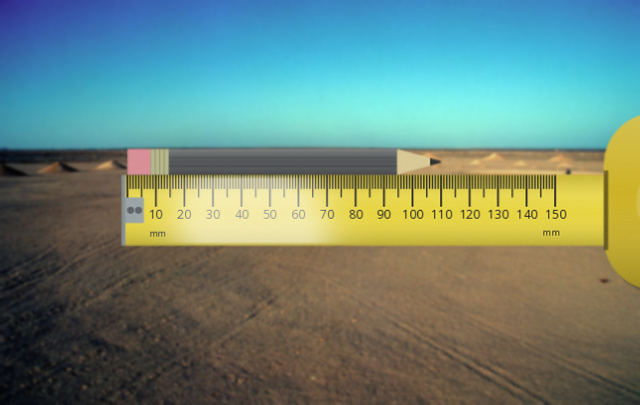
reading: {"value": 110, "unit": "mm"}
